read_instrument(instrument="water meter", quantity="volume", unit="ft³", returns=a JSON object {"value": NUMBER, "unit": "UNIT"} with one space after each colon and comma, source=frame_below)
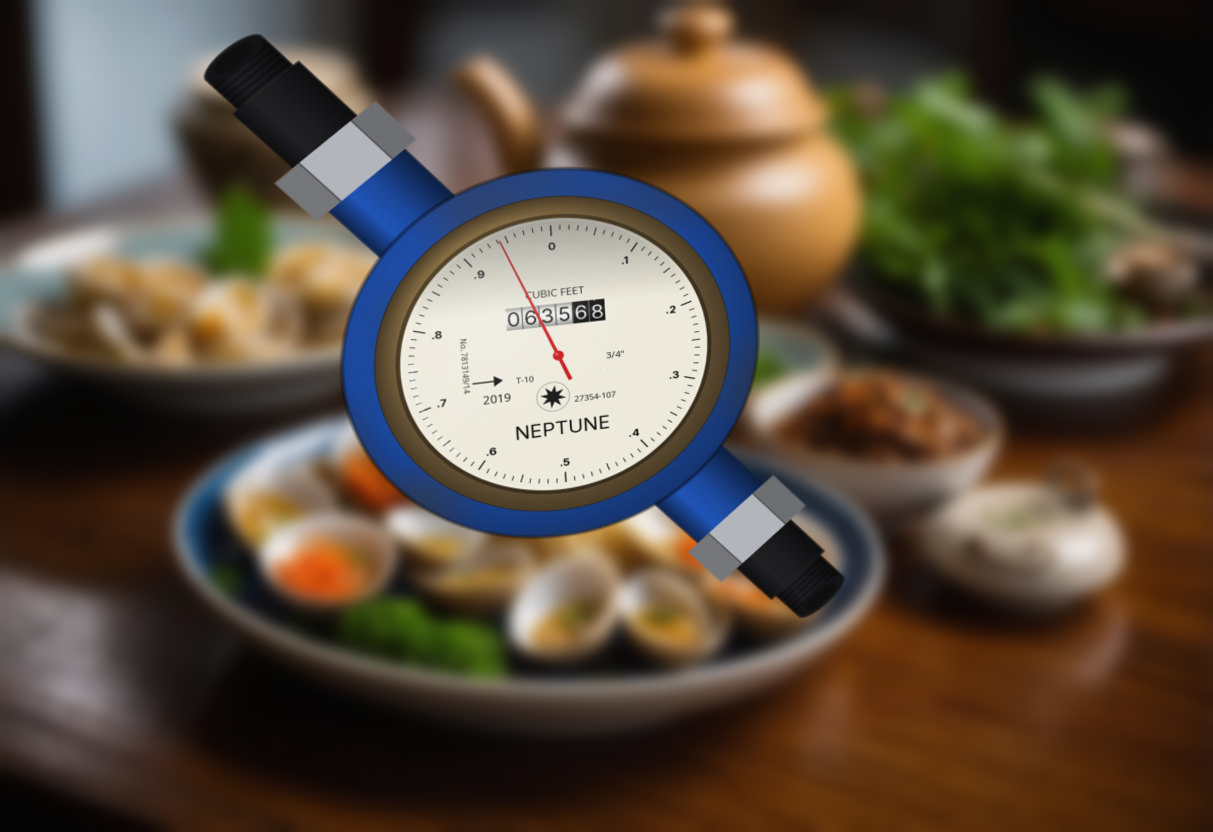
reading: {"value": 63567.94, "unit": "ft³"}
